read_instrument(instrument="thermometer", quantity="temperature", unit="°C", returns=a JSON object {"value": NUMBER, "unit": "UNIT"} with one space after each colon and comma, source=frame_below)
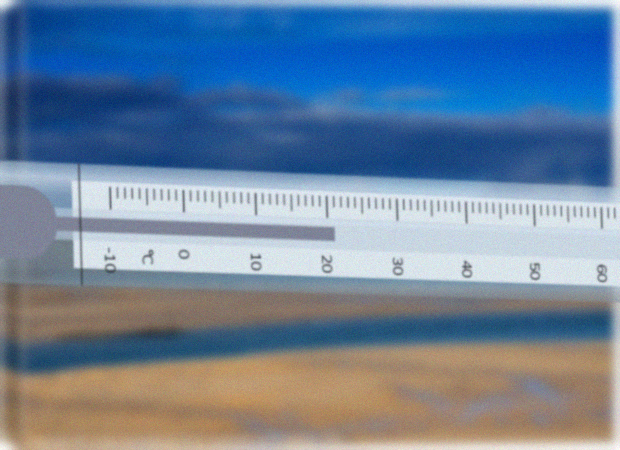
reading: {"value": 21, "unit": "°C"}
